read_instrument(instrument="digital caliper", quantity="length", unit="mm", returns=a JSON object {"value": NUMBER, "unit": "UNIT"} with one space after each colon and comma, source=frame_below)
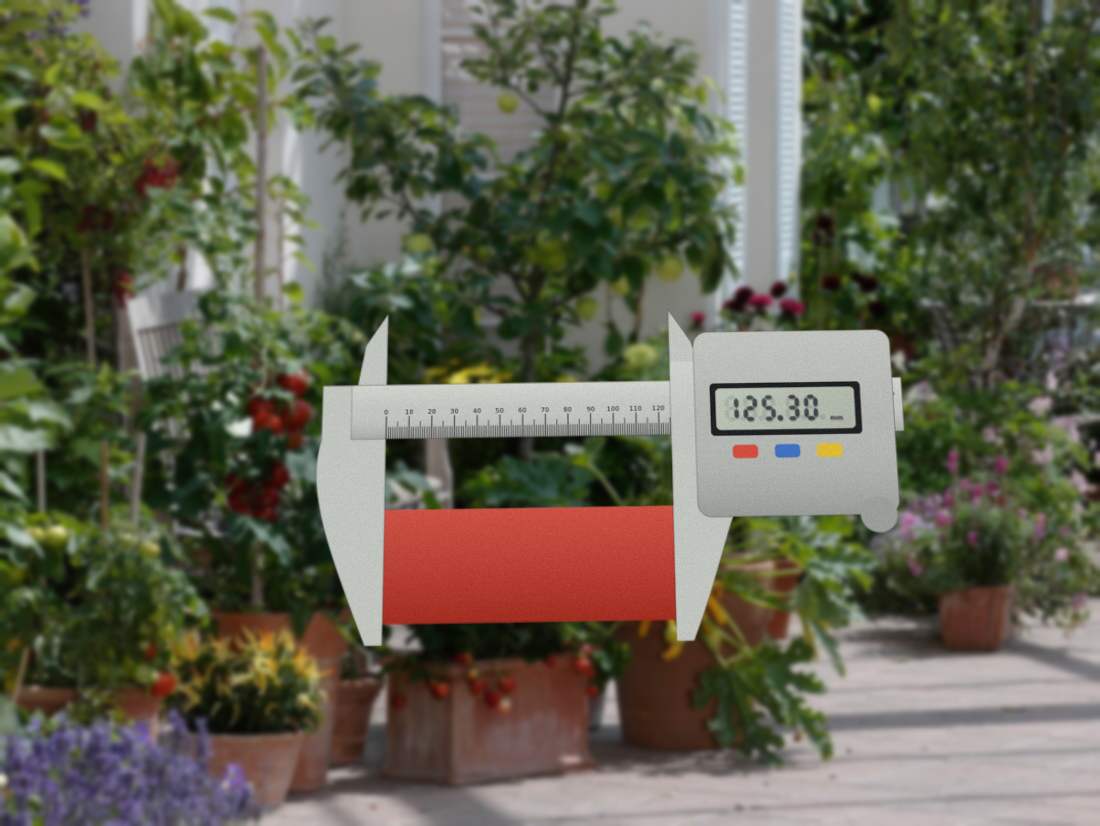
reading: {"value": 125.30, "unit": "mm"}
